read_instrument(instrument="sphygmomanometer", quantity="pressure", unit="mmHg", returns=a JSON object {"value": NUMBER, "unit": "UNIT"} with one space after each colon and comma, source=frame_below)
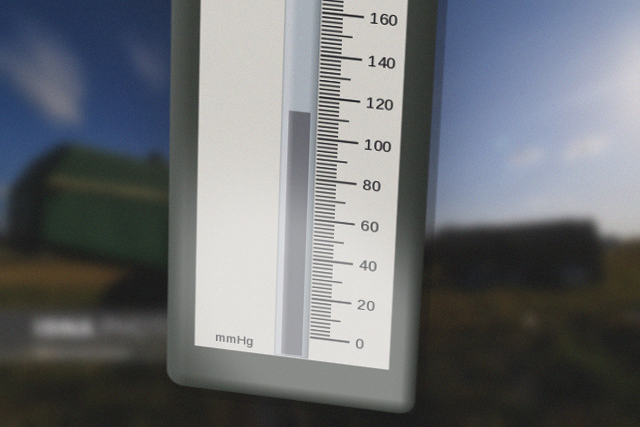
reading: {"value": 112, "unit": "mmHg"}
